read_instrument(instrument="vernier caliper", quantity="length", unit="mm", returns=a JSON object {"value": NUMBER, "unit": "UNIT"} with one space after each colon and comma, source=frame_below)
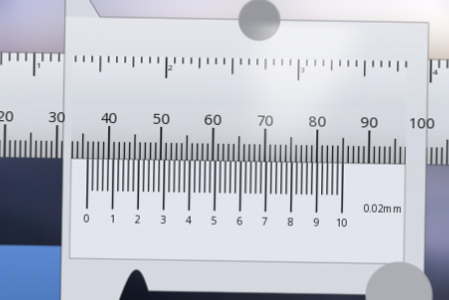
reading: {"value": 36.0, "unit": "mm"}
